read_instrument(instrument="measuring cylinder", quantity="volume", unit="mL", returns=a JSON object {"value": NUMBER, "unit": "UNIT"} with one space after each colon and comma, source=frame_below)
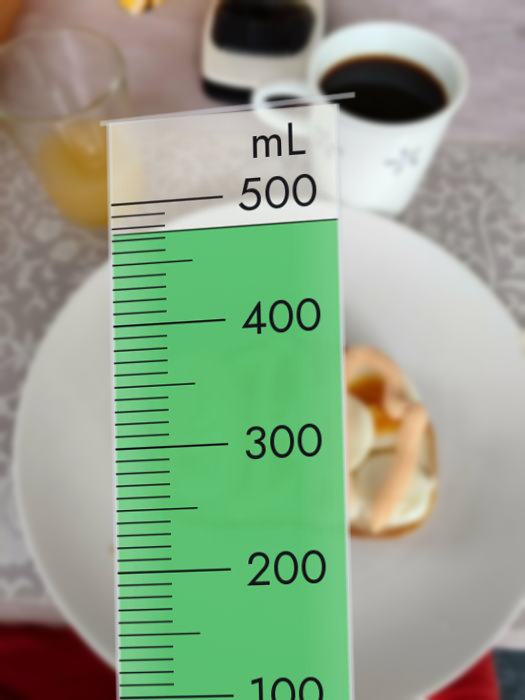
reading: {"value": 475, "unit": "mL"}
